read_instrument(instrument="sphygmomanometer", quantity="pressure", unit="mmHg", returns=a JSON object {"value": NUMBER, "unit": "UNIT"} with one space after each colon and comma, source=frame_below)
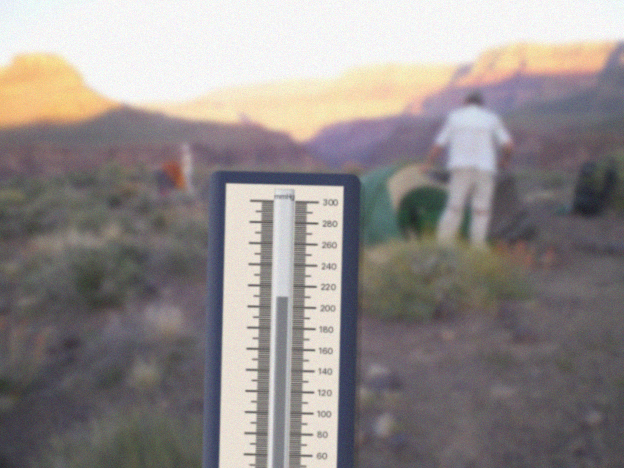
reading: {"value": 210, "unit": "mmHg"}
